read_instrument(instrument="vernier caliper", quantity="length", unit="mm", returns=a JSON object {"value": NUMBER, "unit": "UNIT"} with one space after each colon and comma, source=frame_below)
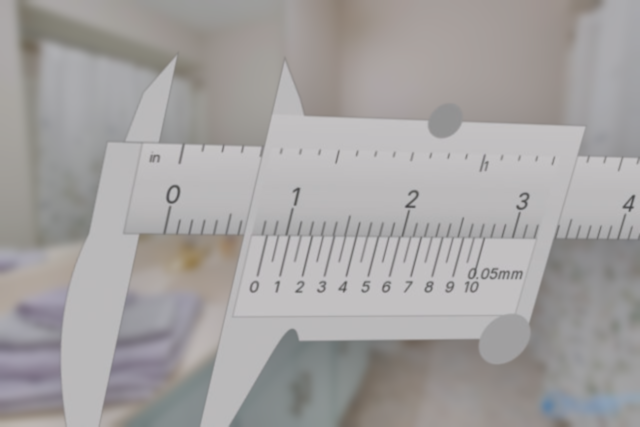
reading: {"value": 8.4, "unit": "mm"}
